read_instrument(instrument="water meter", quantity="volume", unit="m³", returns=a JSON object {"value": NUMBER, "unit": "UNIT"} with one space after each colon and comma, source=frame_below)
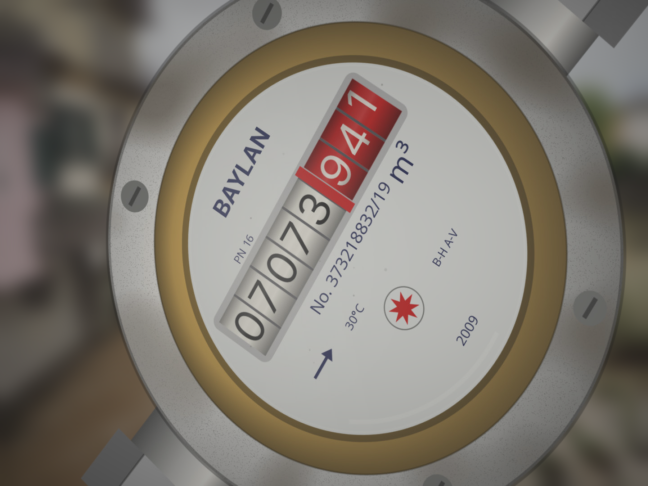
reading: {"value": 7073.941, "unit": "m³"}
